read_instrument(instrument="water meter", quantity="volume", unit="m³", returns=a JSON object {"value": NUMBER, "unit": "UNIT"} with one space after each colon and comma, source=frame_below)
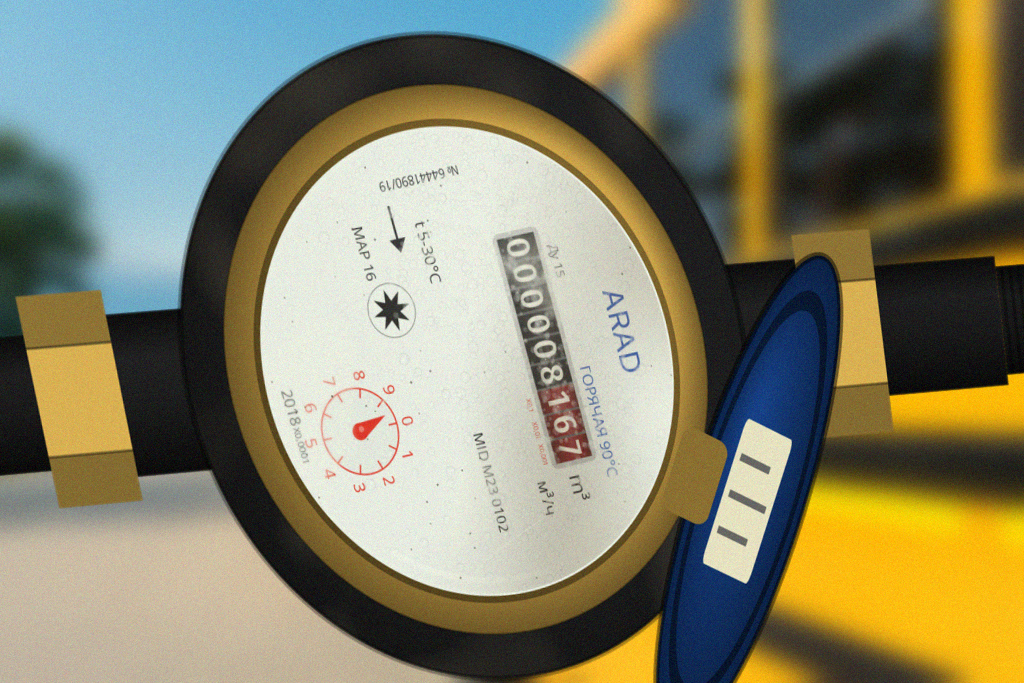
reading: {"value": 8.1669, "unit": "m³"}
